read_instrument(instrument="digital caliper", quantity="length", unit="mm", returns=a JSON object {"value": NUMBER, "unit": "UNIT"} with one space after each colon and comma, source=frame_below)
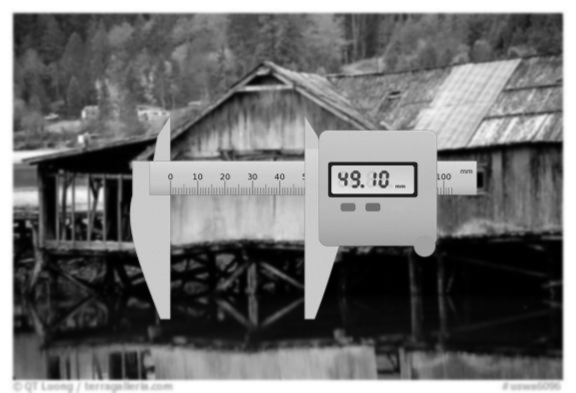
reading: {"value": 49.10, "unit": "mm"}
